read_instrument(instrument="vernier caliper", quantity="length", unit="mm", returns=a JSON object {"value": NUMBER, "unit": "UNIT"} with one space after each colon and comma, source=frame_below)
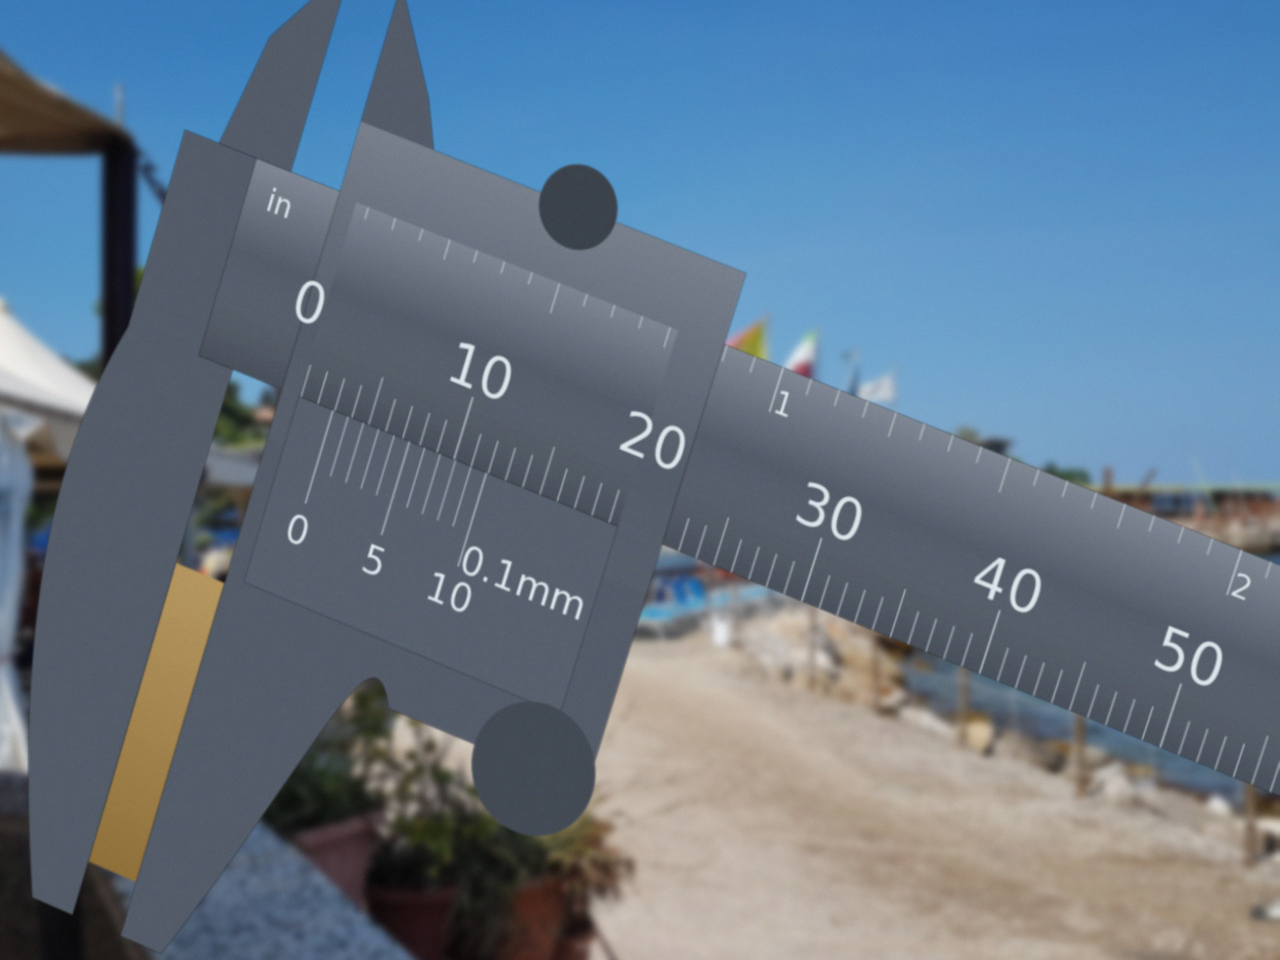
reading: {"value": 2.9, "unit": "mm"}
